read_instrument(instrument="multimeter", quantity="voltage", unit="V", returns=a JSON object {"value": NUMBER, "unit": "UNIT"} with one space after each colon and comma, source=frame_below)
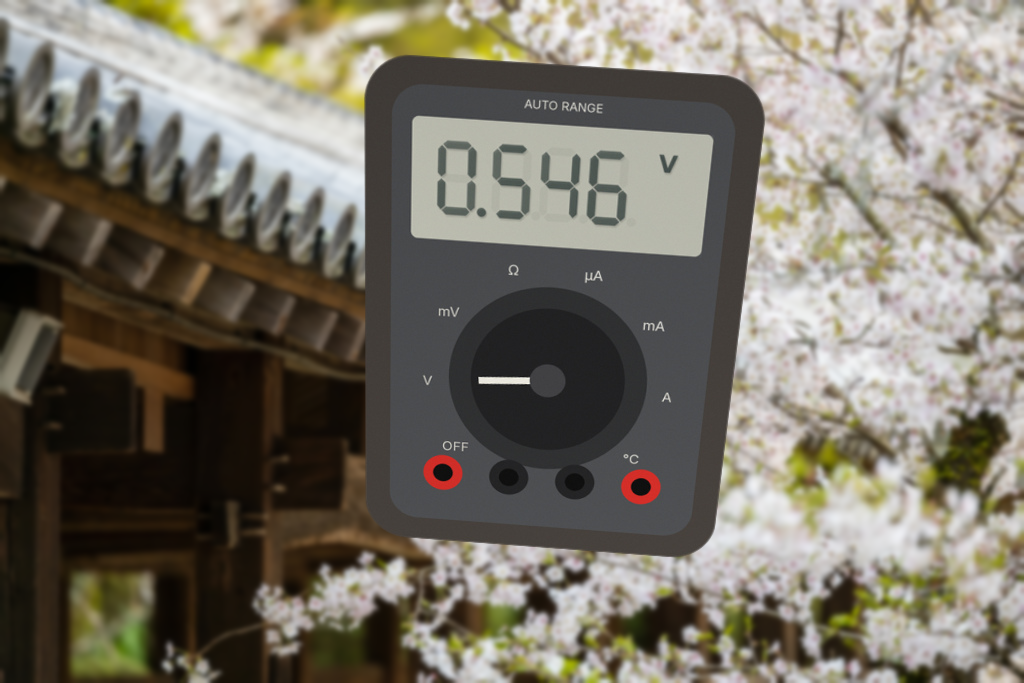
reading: {"value": 0.546, "unit": "V"}
